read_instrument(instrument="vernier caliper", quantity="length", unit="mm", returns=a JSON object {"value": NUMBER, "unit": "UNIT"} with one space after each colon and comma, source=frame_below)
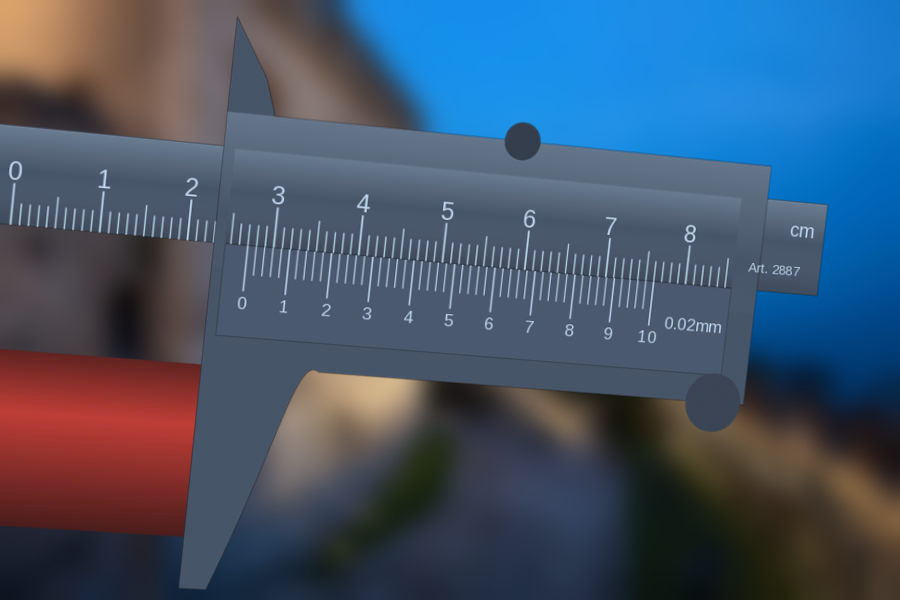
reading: {"value": 27.0, "unit": "mm"}
